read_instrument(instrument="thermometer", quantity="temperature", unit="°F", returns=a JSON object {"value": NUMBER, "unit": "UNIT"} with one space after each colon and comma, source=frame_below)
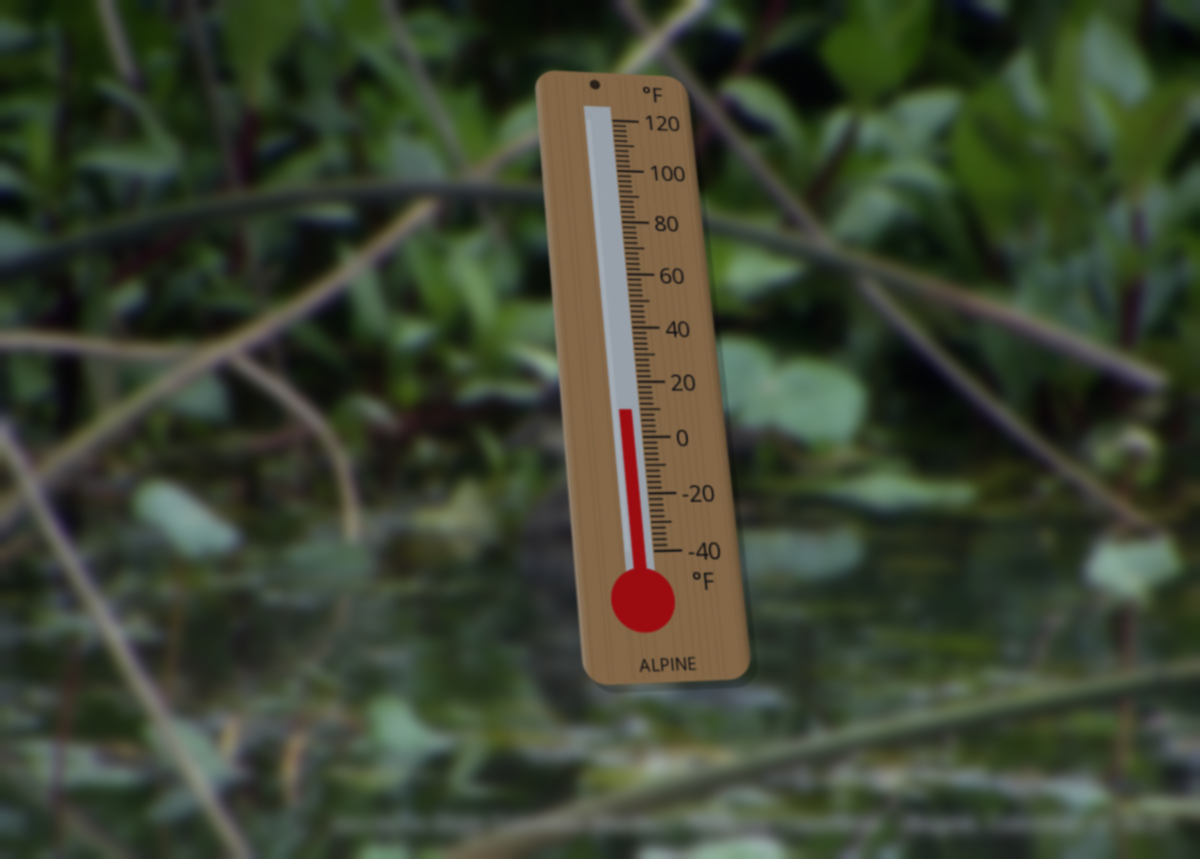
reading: {"value": 10, "unit": "°F"}
